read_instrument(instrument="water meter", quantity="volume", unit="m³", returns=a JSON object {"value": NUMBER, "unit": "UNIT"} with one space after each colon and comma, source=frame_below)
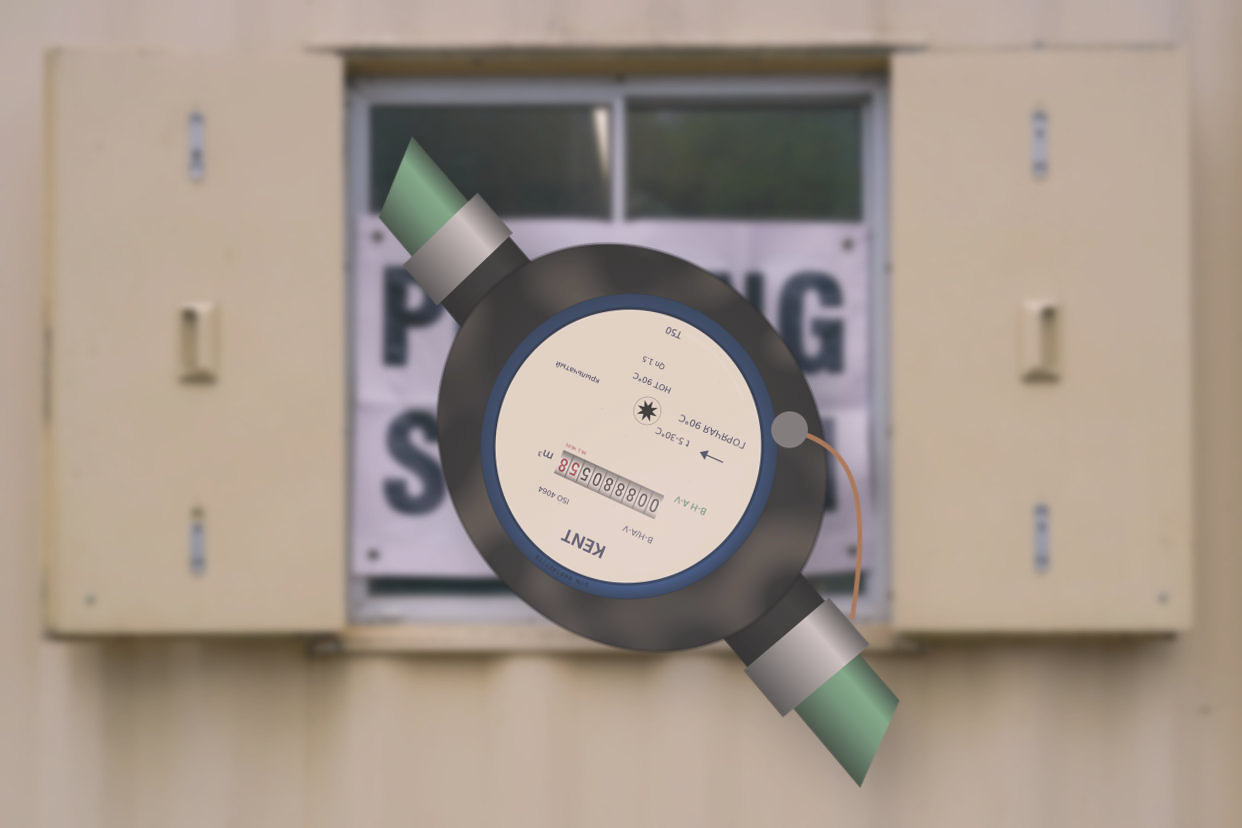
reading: {"value": 88805.58, "unit": "m³"}
